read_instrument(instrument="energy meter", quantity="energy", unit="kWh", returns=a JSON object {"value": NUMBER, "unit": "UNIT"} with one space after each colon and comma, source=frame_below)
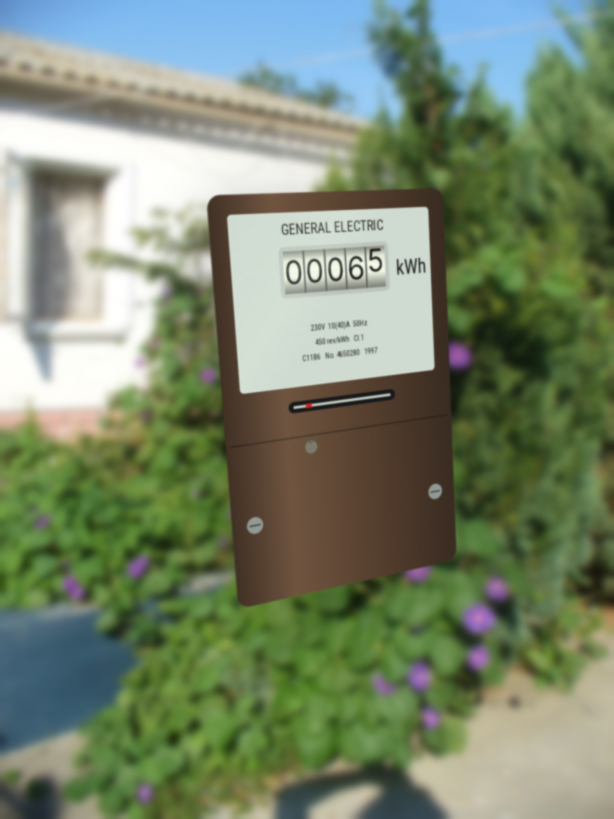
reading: {"value": 65, "unit": "kWh"}
